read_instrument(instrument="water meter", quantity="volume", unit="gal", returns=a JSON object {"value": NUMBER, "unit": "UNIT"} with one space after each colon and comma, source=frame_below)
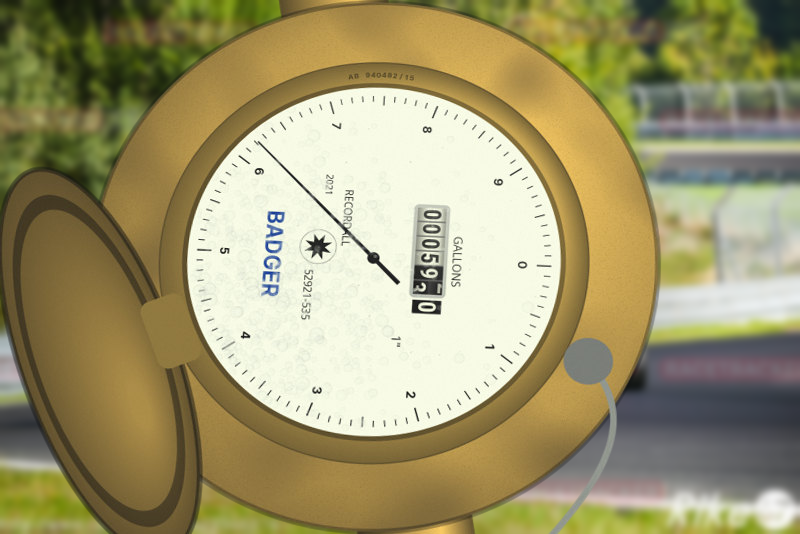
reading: {"value": 5926.2, "unit": "gal"}
